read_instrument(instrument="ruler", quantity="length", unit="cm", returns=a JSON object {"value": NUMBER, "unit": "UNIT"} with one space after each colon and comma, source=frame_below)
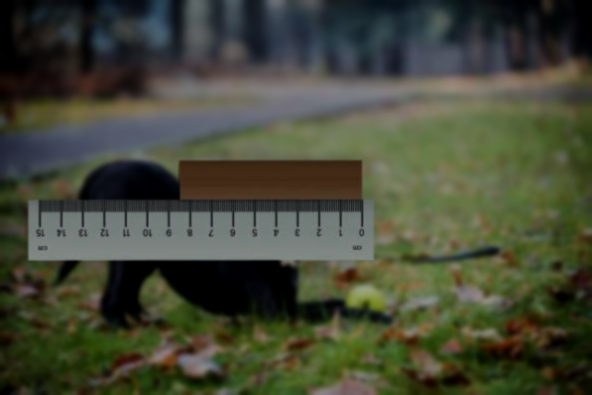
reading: {"value": 8.5, "unit": "cm"}
